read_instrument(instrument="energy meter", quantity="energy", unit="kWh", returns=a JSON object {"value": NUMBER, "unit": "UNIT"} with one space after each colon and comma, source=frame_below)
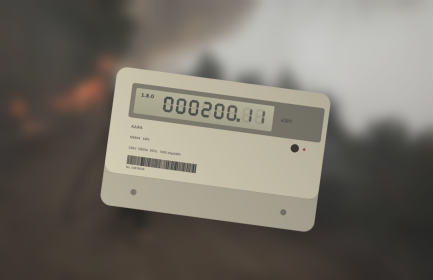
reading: {"value": 200.11, "unit": "kWh"}
